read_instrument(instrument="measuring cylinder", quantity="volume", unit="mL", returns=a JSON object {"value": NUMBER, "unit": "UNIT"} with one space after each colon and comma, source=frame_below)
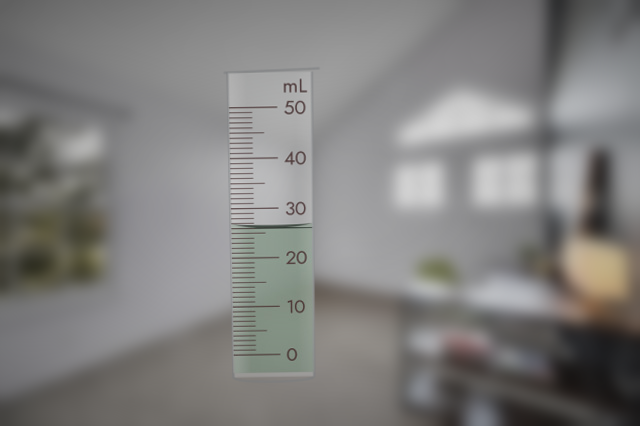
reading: {"value": 26, "unit": "mL"}
